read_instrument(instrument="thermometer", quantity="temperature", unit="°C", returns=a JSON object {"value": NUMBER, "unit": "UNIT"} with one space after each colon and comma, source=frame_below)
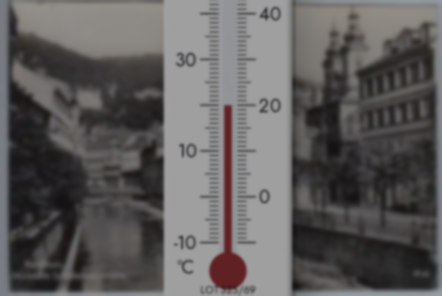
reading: {"value": 20, "unit": "°C"}
